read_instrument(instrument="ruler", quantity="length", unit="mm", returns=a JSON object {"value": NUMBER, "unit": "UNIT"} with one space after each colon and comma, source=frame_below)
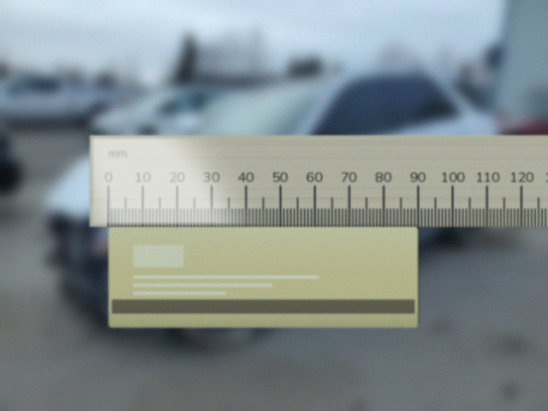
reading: {"value": 90, "unit": "mm"}
